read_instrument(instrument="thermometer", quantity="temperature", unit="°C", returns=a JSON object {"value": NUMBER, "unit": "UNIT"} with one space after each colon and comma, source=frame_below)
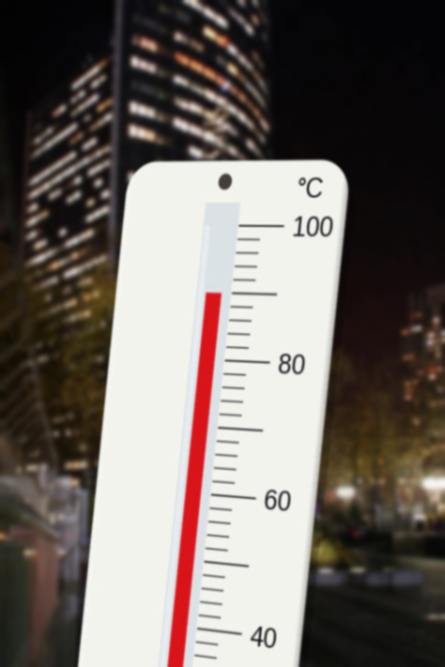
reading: {"value": 90, "unit": "°C"}
